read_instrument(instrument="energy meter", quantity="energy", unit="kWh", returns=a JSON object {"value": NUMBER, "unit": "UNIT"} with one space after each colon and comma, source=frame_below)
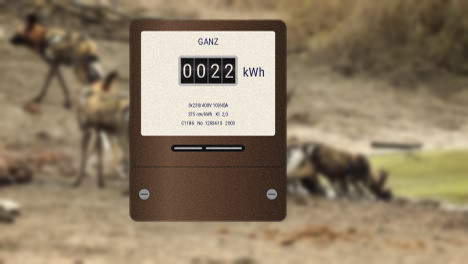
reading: {"value": 22, "unit": "kWh"}
